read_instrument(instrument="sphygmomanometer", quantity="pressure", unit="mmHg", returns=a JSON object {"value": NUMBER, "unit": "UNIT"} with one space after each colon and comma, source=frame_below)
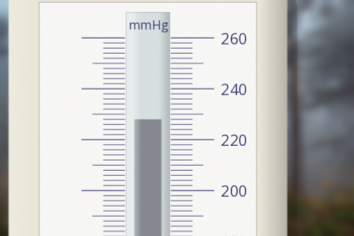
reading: {"value": 228, "unit": "mmHg"}
